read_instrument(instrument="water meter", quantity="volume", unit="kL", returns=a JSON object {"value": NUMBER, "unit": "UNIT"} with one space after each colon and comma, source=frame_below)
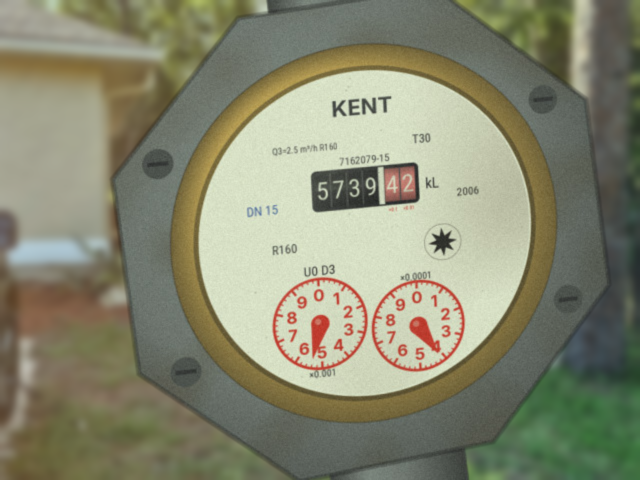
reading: {"value": 5739.4254, "unit": "kL"}
